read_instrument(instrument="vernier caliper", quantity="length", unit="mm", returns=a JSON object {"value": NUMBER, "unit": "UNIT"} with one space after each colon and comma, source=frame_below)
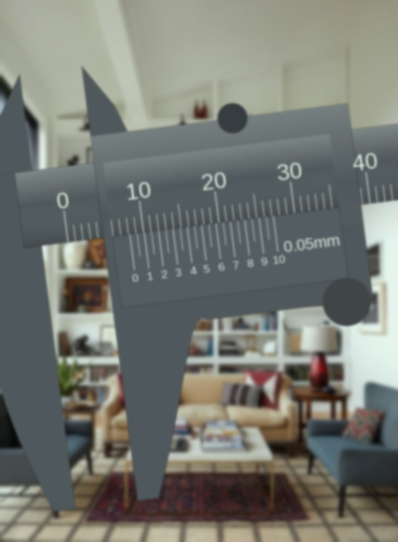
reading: {"value": 8.2, "unit": "mm"}
